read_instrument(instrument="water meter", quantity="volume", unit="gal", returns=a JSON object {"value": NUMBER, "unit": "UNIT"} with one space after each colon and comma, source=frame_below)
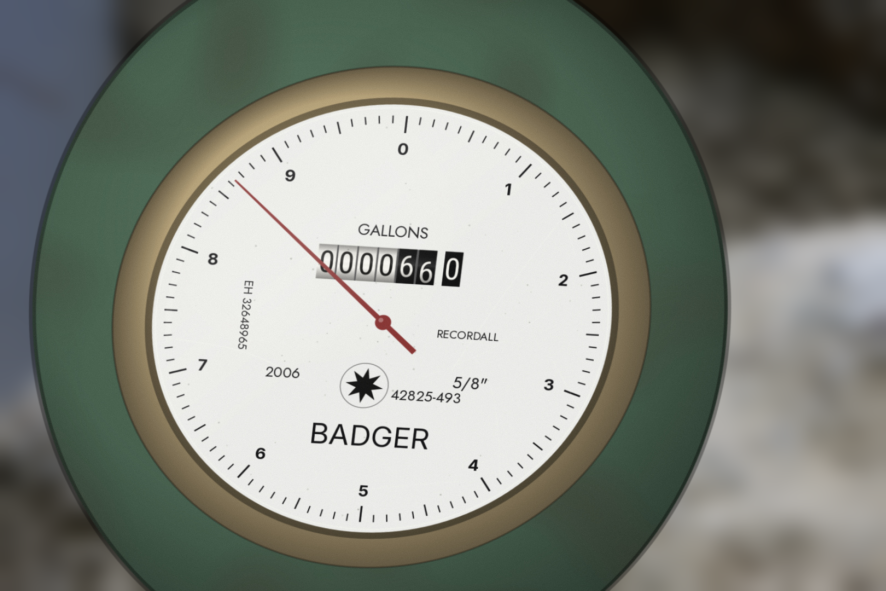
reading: {"value": 658.6, "unit": "gal"}
